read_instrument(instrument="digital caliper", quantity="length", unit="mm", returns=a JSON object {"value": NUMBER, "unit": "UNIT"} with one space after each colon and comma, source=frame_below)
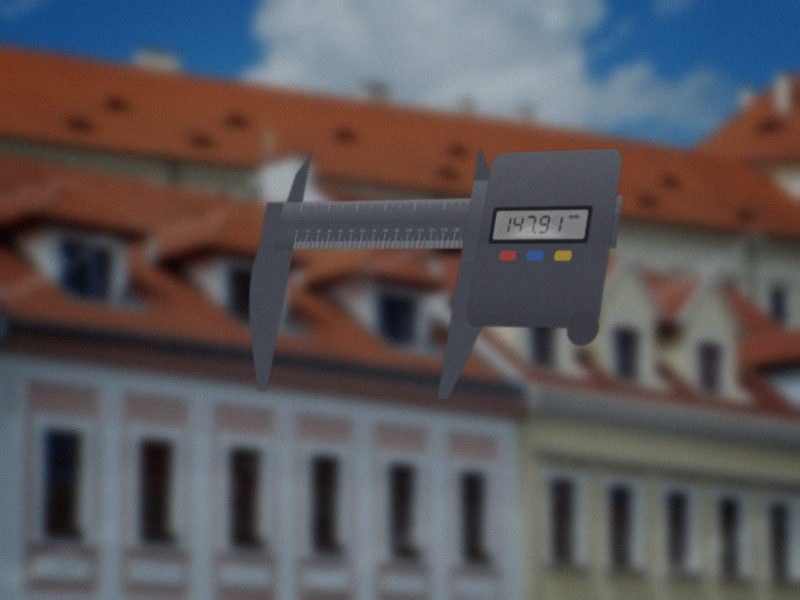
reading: {"value": 147.91, "unit": "mm"}
